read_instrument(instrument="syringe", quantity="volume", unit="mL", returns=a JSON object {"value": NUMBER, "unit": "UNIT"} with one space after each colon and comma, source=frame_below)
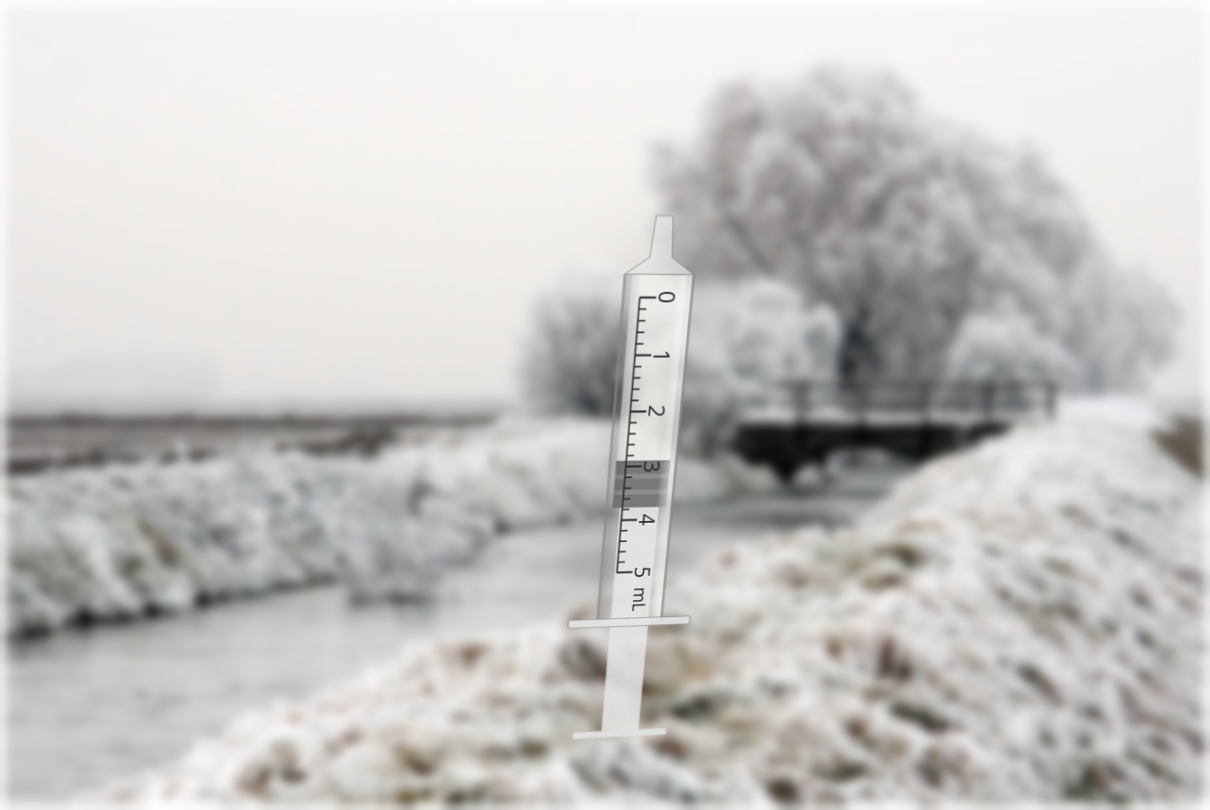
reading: {"value": 2.9, "unit": "mL"}
